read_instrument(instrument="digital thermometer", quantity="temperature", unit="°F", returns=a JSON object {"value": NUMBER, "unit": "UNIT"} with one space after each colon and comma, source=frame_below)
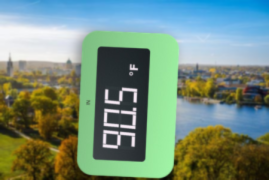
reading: {"value": 90.5, "unit": "°F"}
